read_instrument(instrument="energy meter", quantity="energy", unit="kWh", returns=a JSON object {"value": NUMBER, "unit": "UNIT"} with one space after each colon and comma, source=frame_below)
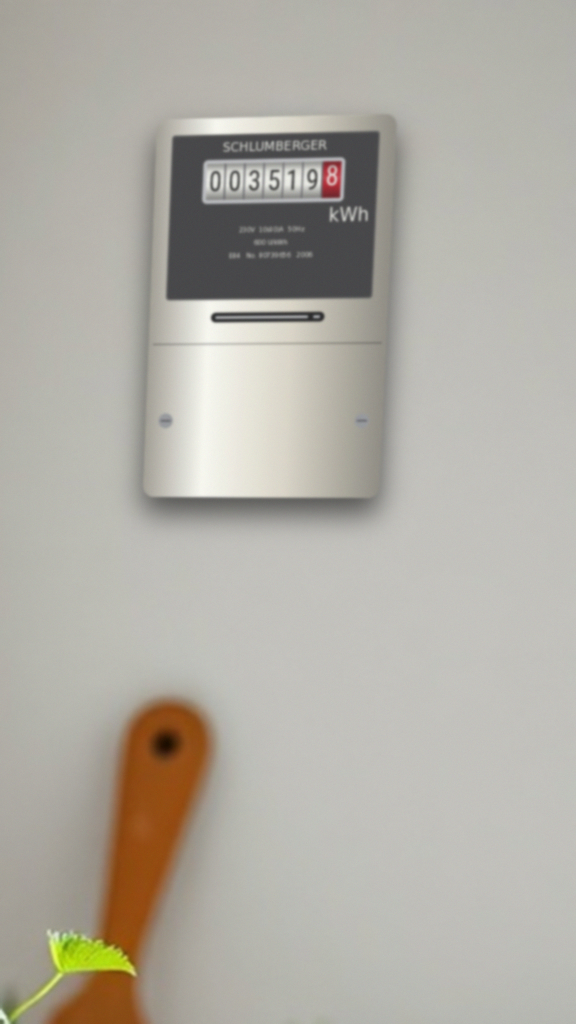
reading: {"value": 3519.8, "unit": "kWh"}
